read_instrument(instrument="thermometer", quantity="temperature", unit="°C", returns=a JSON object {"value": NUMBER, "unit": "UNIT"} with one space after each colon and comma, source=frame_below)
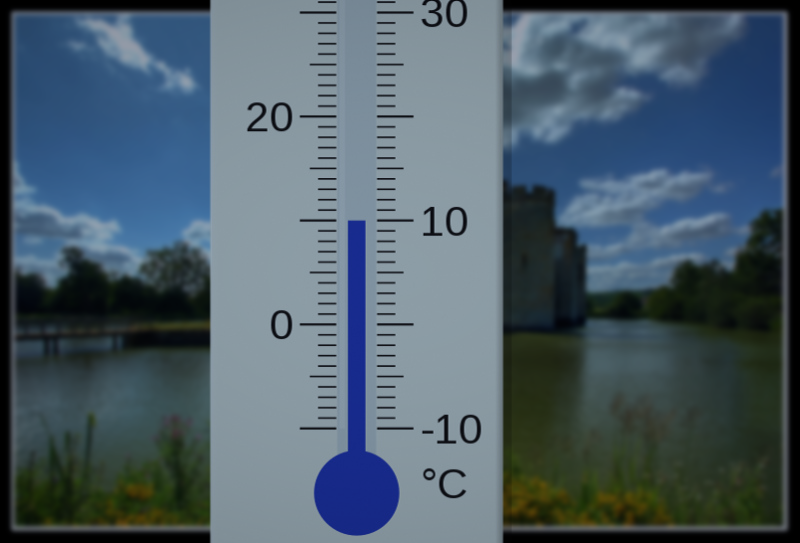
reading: {"value": 10, "unit": "°C"}
